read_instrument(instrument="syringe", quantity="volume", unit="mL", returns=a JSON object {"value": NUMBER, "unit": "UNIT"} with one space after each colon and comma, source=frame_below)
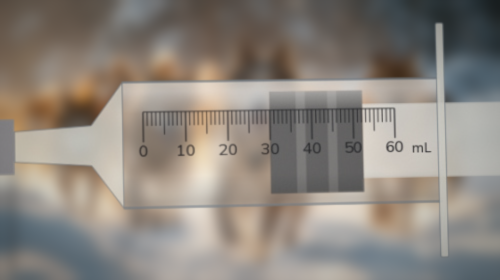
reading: {"value": 30, "unit": "mL"}
